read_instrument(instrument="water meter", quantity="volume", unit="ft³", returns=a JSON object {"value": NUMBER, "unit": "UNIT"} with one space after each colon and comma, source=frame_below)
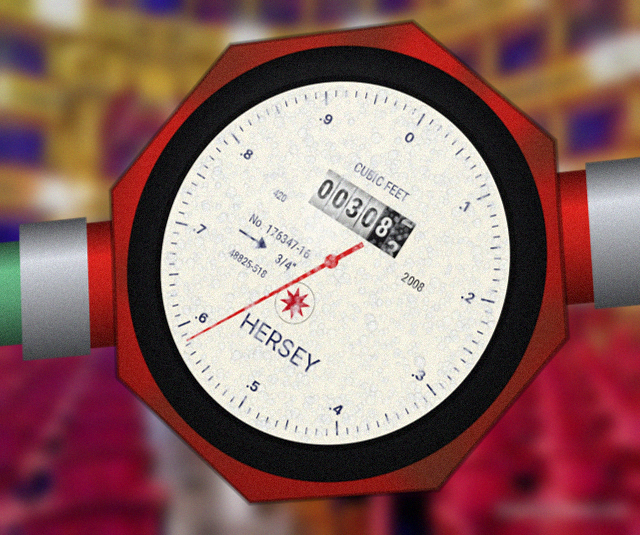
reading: {"value": 3082.58, "unit": "ft³"}
